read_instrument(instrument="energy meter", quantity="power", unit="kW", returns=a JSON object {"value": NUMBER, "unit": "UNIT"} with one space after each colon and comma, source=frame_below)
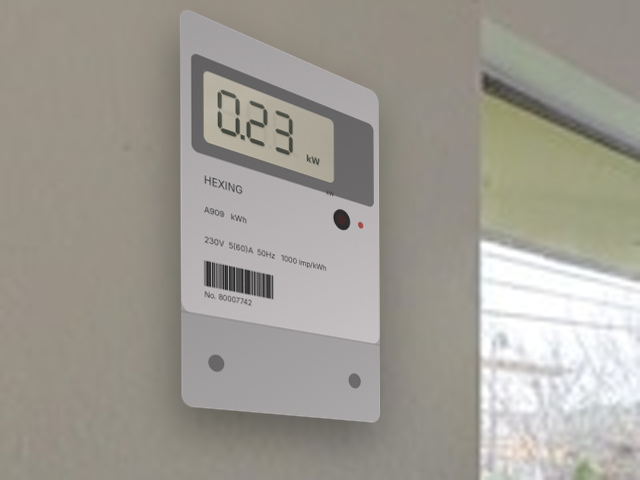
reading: {"value": 0.23, "unit": "kW"}
